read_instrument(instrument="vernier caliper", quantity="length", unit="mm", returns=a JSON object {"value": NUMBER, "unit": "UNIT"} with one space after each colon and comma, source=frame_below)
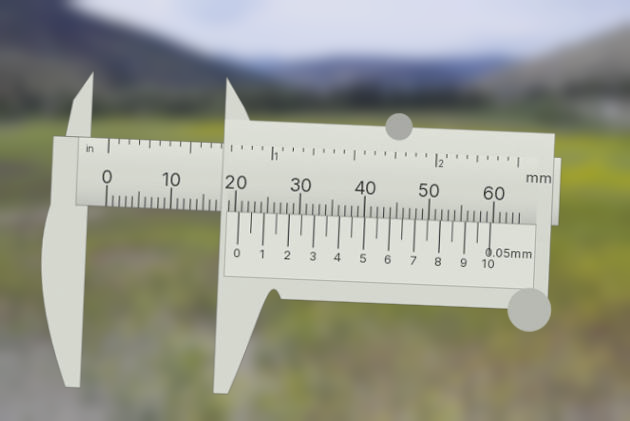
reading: {"value": 20.6, "unit": "mm"}
